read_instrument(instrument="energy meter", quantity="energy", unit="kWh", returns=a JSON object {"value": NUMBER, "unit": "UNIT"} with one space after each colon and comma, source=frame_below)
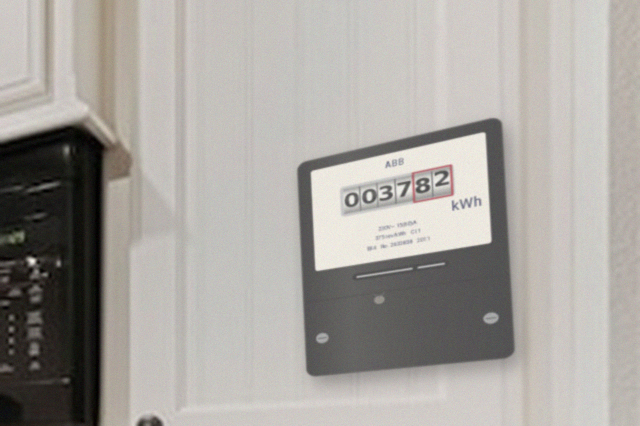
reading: {"value": 37.82, "unit": "kWh"}
